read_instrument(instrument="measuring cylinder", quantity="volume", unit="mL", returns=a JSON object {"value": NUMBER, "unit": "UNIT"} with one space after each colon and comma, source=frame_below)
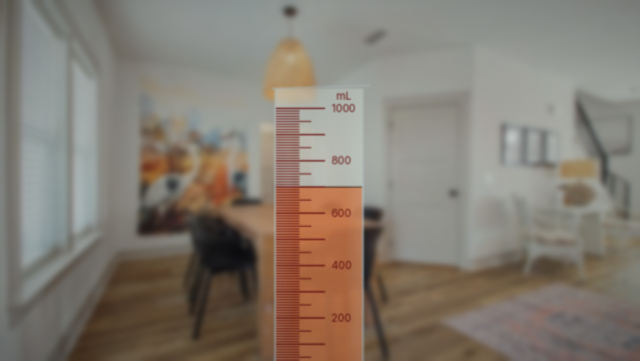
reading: {"value": 700, "unit": "mL"}
